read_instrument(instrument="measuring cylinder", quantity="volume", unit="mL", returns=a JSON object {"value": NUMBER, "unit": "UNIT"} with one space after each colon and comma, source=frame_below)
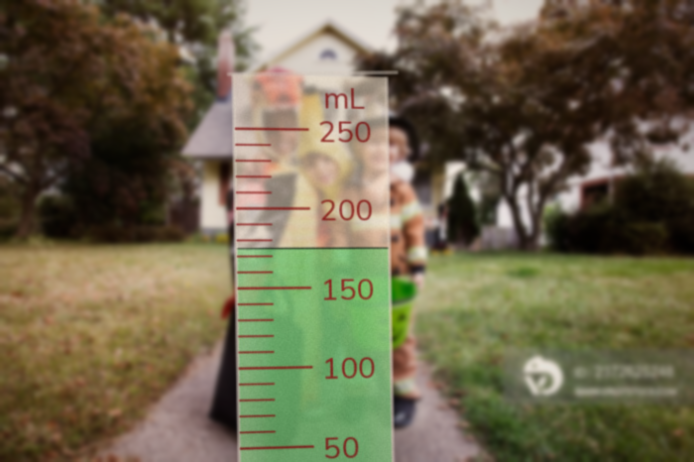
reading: {"value": 175, "unit": "mL"}
